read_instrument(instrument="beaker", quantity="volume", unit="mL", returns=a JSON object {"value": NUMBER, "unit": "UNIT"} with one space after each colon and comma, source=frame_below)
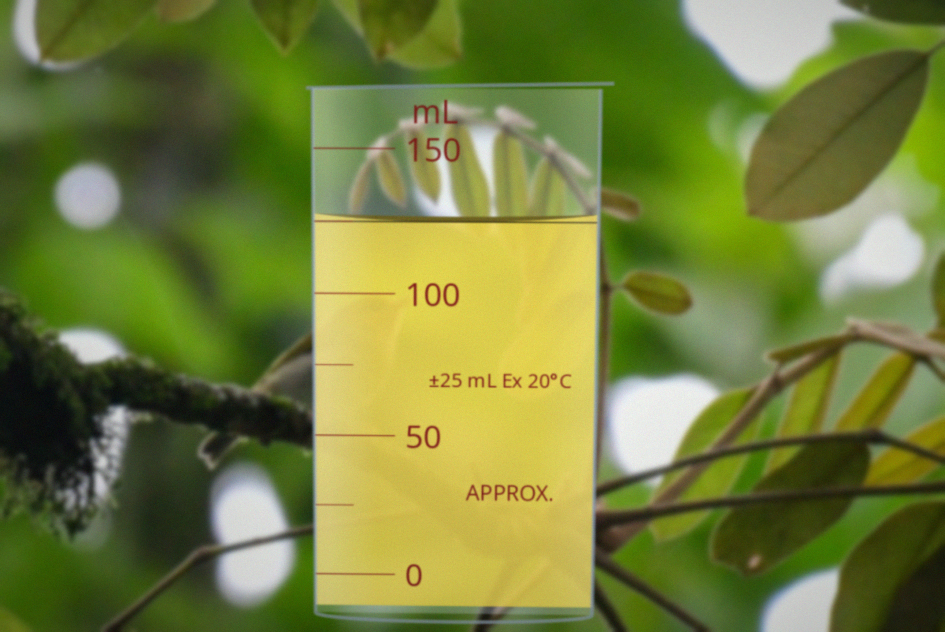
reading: {"value": 125, "unit": "mL"}
